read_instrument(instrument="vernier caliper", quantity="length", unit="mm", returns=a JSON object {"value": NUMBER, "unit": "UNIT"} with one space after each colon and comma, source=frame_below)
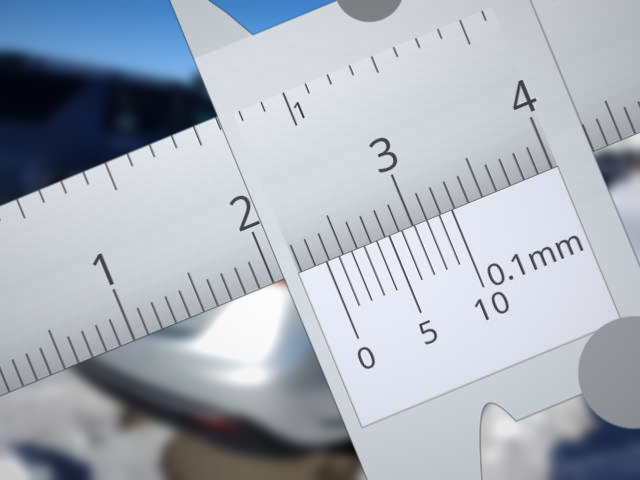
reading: {"value": 23.8, "unit": "mm"}
